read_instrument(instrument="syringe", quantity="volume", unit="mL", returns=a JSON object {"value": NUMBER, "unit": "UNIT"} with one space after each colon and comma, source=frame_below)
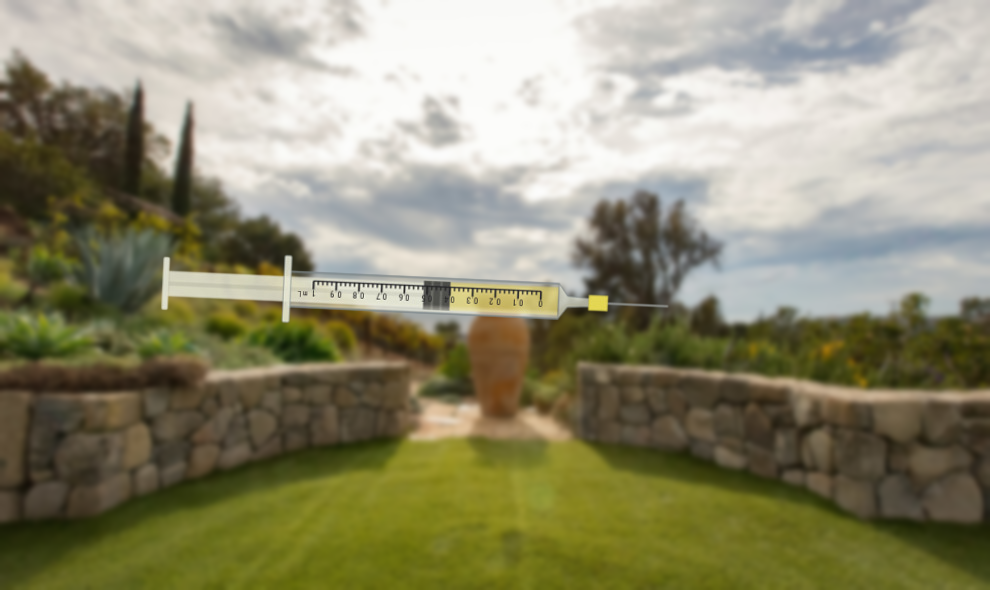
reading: {"value": 0.4, "unit": "mL"}
